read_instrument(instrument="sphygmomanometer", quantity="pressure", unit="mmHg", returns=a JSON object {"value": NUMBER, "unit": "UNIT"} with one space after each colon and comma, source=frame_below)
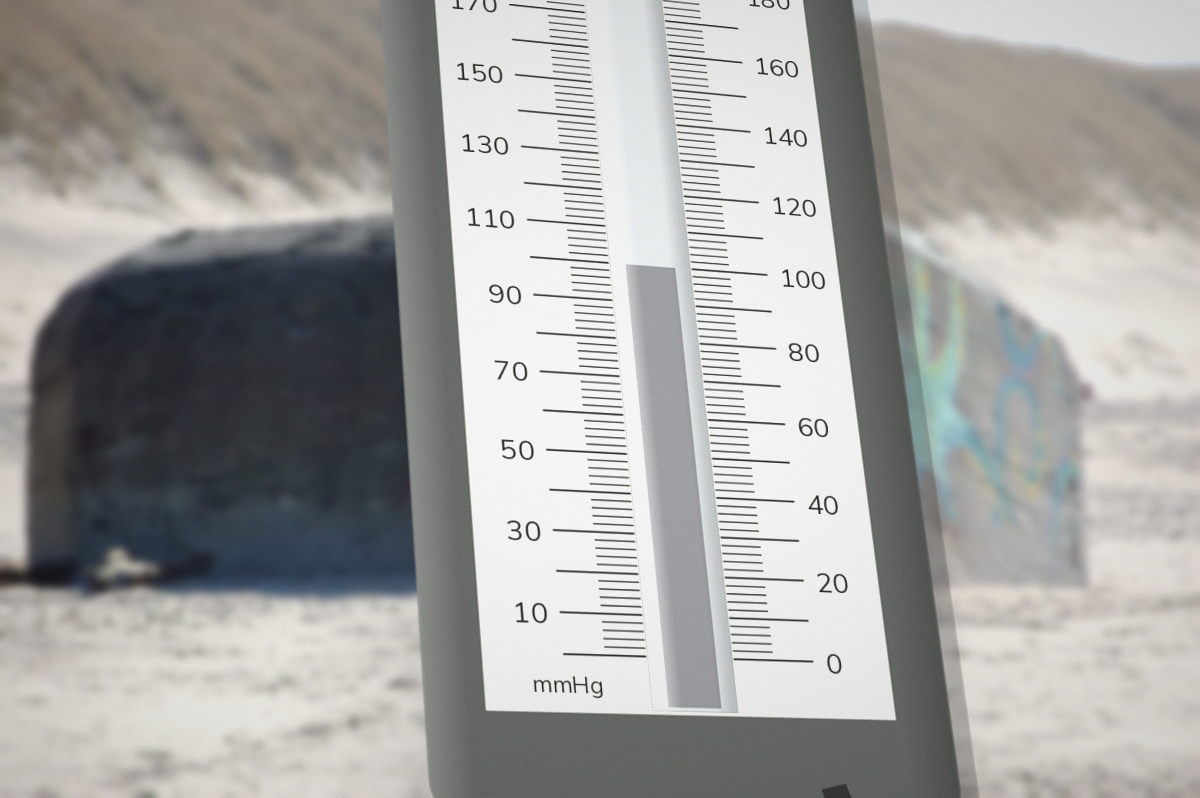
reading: {"value": 100, "unit": "mmHg"}
